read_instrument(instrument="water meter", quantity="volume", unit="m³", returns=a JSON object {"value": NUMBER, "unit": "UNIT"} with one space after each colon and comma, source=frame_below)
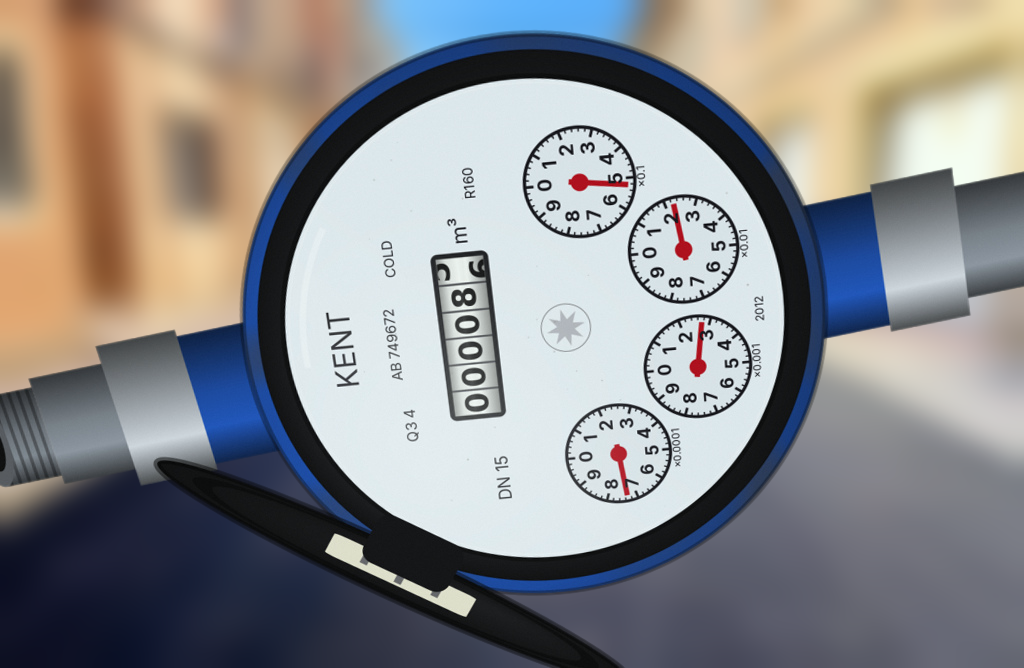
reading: {"value": 85.5227, "unit": "m³"}
